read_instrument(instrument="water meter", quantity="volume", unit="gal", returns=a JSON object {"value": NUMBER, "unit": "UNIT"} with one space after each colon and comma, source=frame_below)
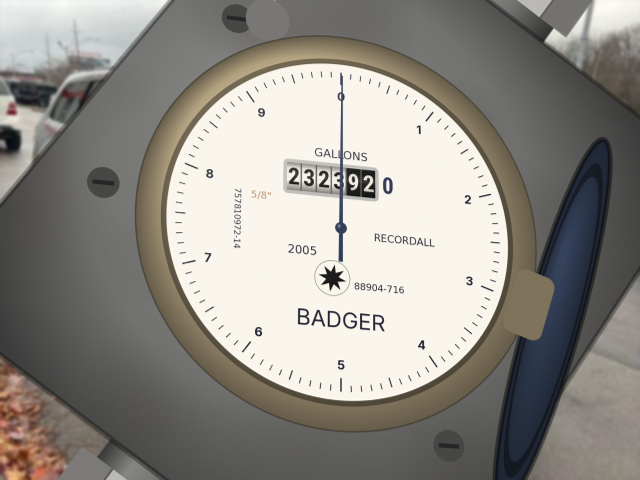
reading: {"value": 2323920.0, "unit": "gal"}
